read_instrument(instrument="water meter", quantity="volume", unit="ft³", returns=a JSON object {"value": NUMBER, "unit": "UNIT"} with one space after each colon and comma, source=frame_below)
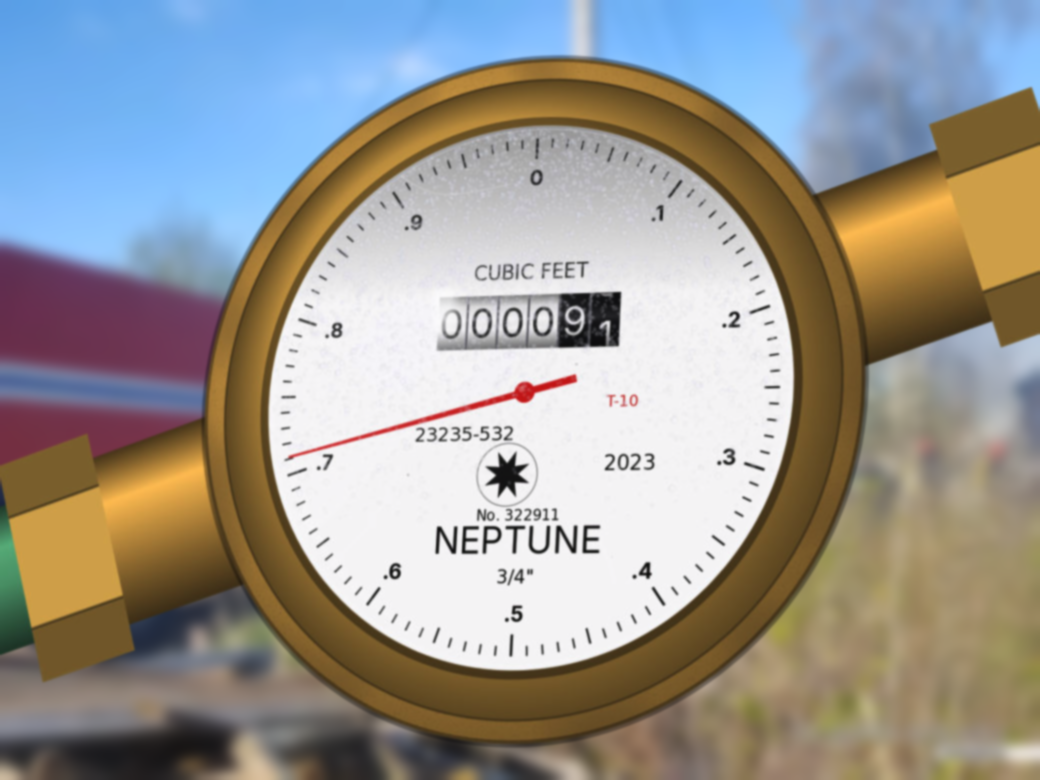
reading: {"value": 90.71, "unit": "ft³"}
